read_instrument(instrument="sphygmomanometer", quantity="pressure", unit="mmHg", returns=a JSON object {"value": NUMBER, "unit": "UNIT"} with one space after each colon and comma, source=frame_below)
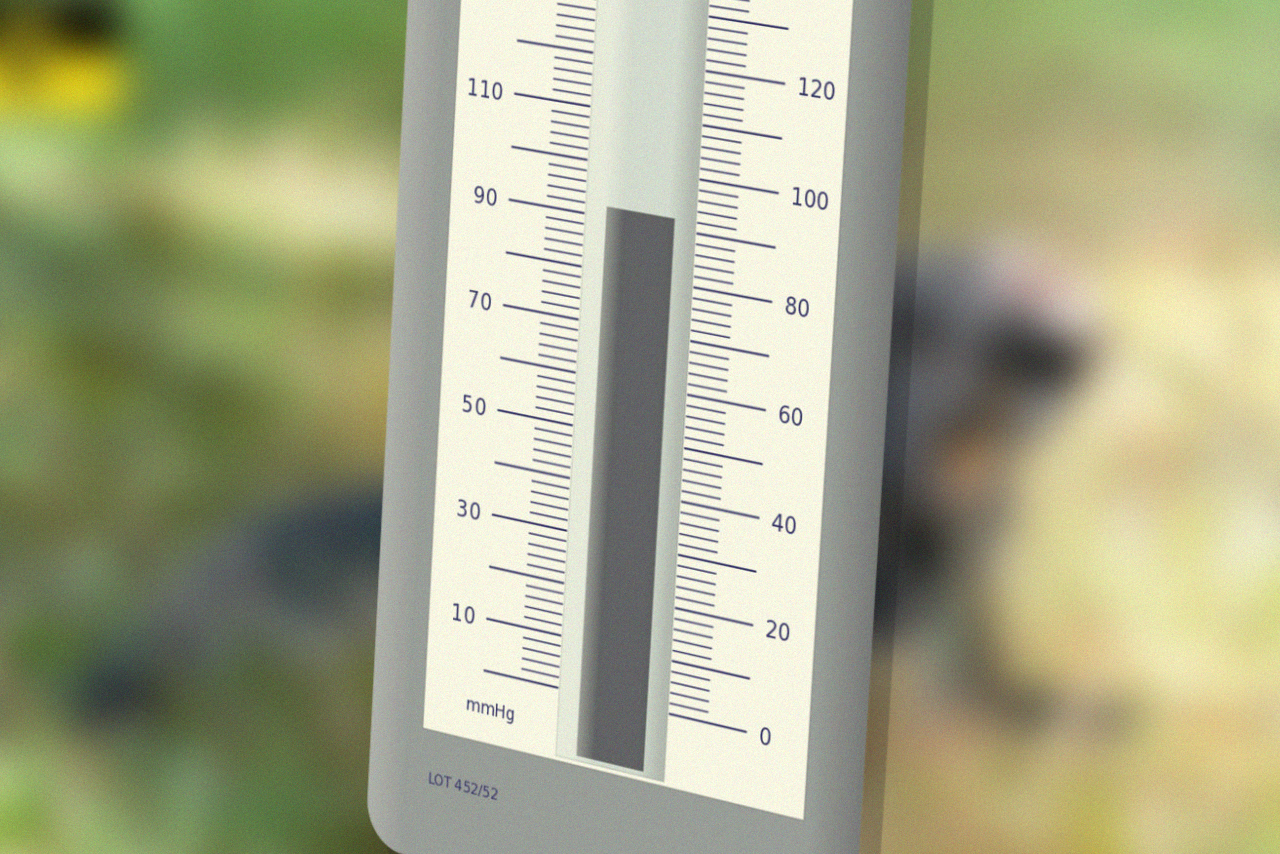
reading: {"value": 92, "unit": "mmHg"}
